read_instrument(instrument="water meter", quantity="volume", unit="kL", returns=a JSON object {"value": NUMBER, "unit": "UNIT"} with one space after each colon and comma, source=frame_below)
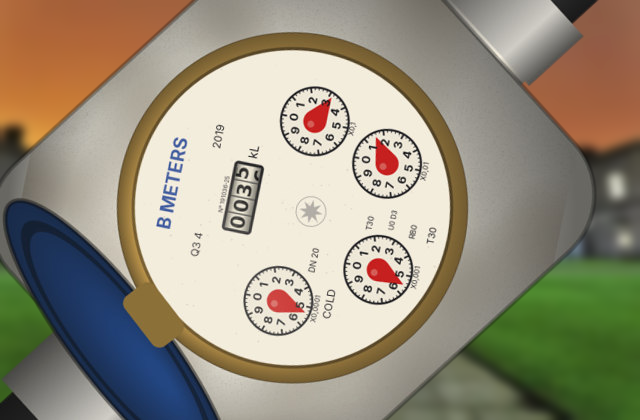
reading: {"value": 35.3155, "unit": "kL"}
